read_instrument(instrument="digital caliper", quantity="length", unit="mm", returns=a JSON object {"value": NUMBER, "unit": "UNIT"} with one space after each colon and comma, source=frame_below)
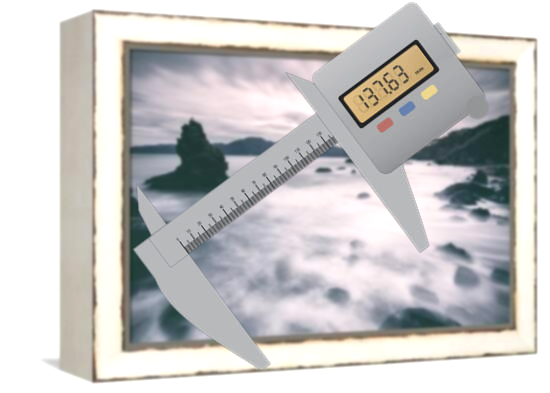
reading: {"value": 137.63, "unit": "mm"}
